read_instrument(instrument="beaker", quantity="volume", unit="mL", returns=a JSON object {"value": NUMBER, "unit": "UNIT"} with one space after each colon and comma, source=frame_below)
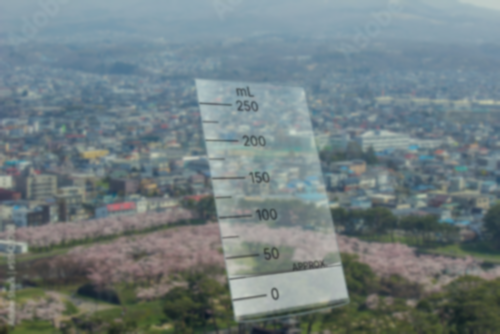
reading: {"value": 25, "unit": "mL"}
